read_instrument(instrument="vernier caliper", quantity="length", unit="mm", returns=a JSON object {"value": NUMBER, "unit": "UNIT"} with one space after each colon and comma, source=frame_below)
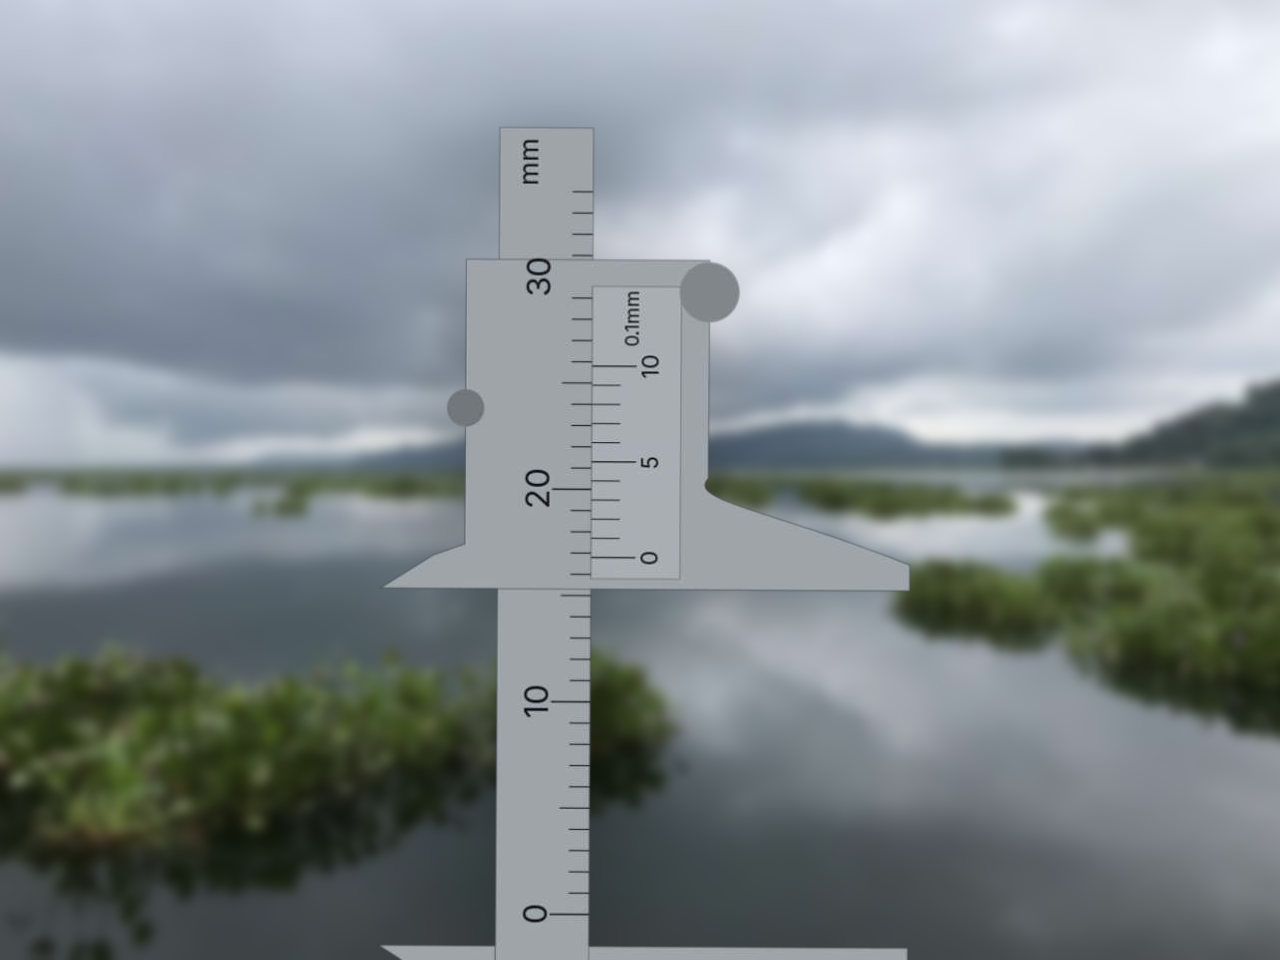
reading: {"value": 16.8, "unit": "mm"}
